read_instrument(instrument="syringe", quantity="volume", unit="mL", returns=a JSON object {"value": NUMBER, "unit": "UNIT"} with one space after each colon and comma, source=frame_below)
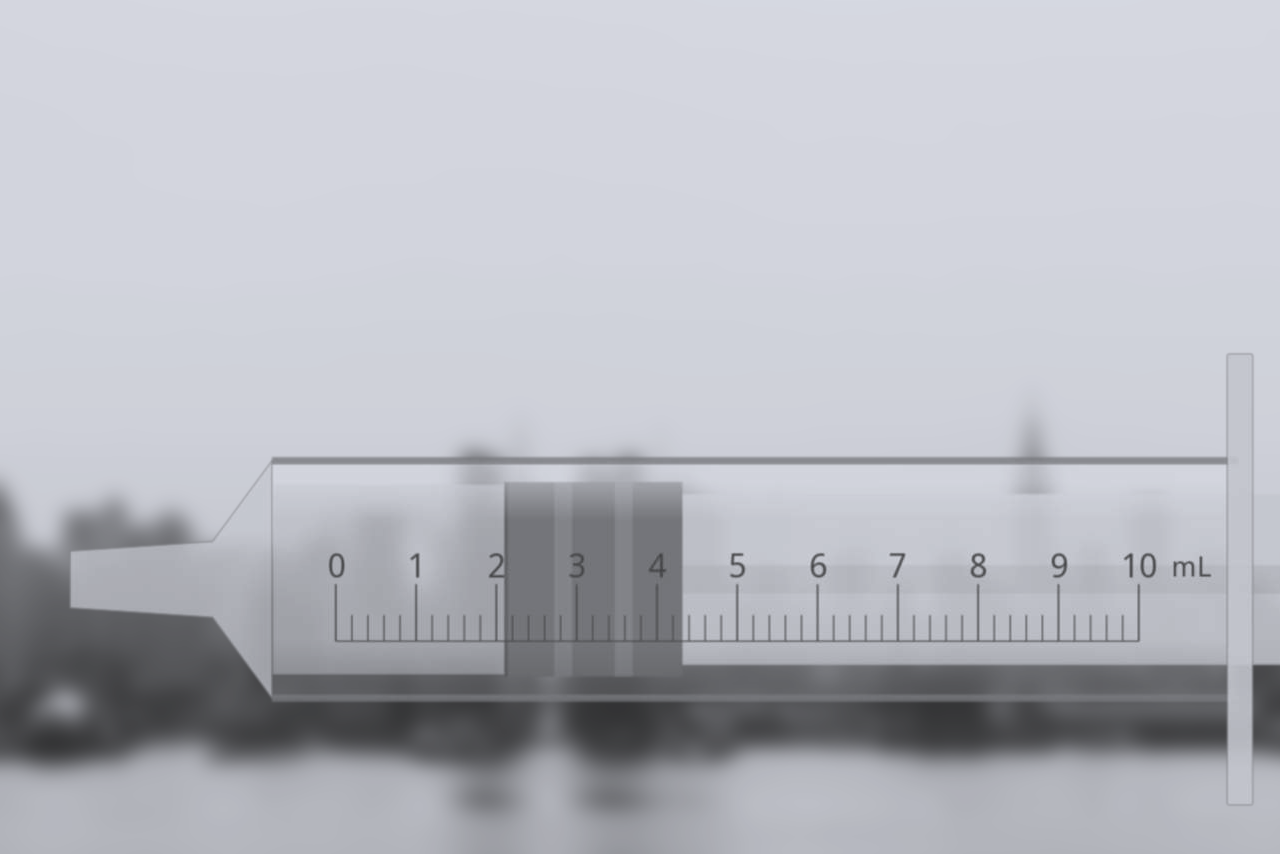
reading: {"value": 2.1, "unit": "mL"}
